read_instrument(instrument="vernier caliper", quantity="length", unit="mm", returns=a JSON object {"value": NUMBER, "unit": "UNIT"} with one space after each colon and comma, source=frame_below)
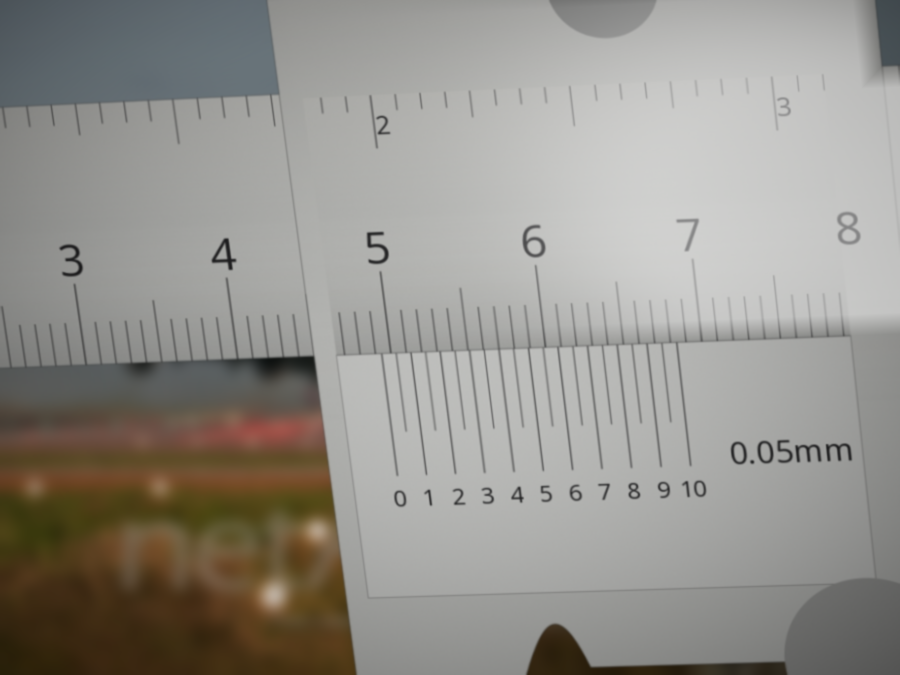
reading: {"value": 49.4, "unit": "mm"}
